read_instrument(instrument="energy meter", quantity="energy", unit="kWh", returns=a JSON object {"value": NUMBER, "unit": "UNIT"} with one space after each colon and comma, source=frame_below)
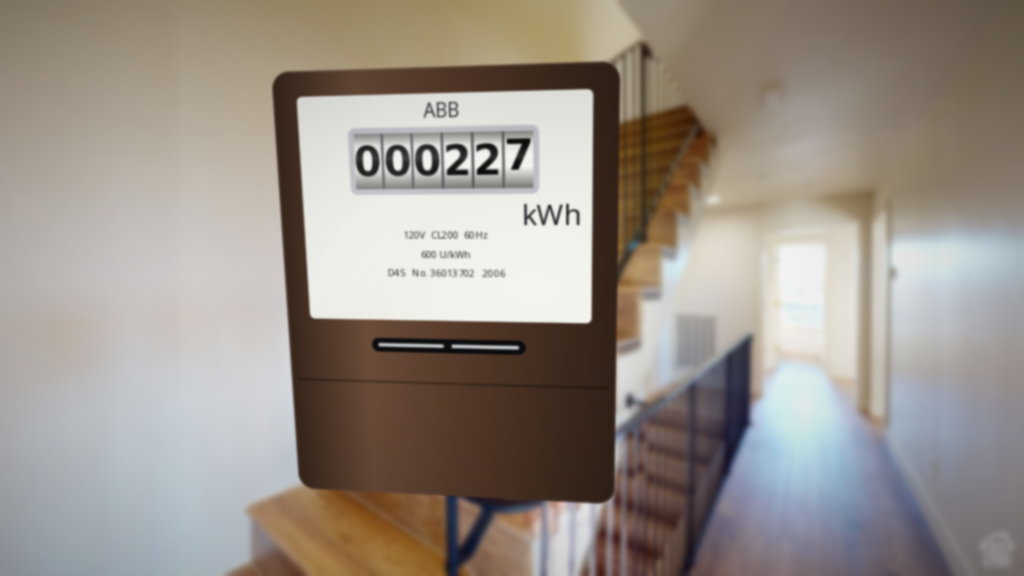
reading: {"value": 227, "unit": "kWh"}
